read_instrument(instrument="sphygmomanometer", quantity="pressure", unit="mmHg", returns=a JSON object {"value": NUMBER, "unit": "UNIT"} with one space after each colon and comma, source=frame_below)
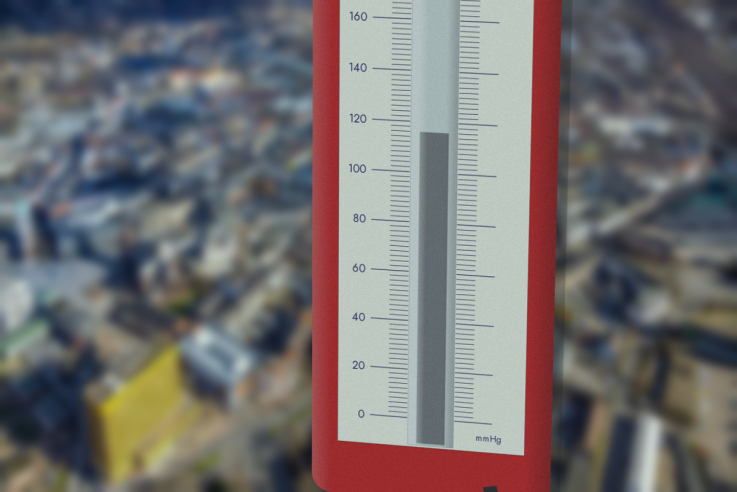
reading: {"value": 116, "unit": "mmHg"}
